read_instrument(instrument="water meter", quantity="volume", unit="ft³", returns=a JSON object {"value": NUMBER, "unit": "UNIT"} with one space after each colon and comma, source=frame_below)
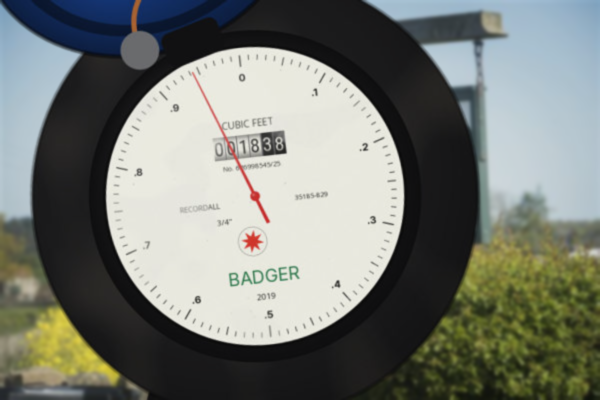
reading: {"value": 1837.94, "unit": "ft³"}
